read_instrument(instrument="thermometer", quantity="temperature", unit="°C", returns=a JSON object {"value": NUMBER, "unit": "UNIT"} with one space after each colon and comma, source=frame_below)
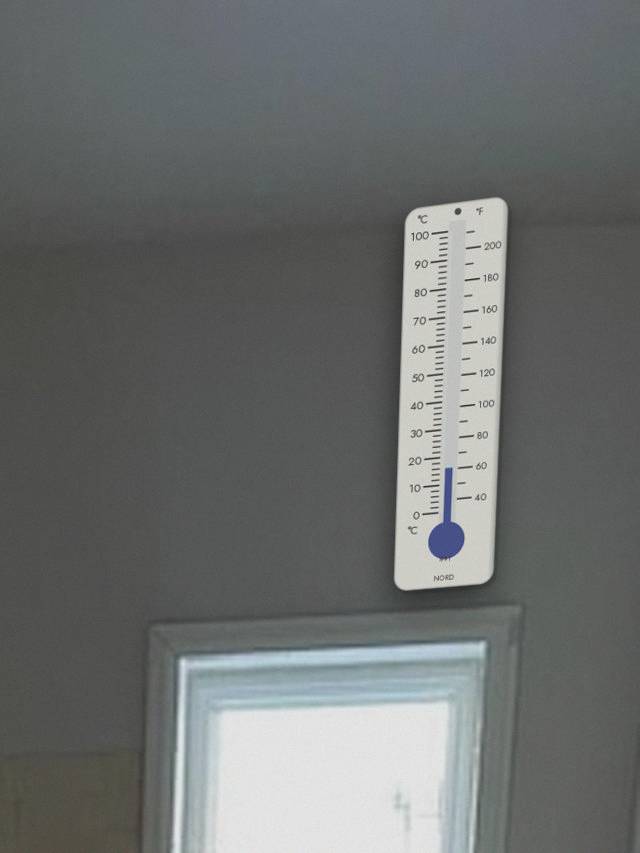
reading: {"value": 16, "unit": "°C"}
